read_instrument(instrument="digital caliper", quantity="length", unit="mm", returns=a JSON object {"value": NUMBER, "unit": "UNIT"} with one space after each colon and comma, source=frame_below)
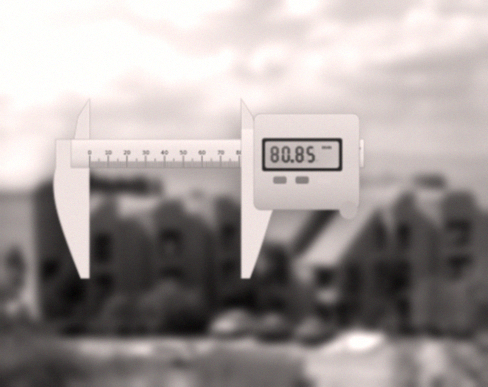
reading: {"value": 80.85, "unit": "mm"}
